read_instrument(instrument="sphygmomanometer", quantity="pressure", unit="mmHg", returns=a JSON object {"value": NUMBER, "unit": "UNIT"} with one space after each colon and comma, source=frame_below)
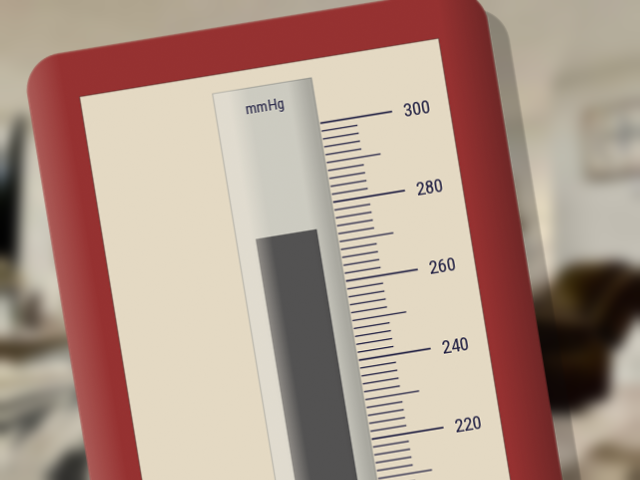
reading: {"value": 274, "unit": "mmHg"}
